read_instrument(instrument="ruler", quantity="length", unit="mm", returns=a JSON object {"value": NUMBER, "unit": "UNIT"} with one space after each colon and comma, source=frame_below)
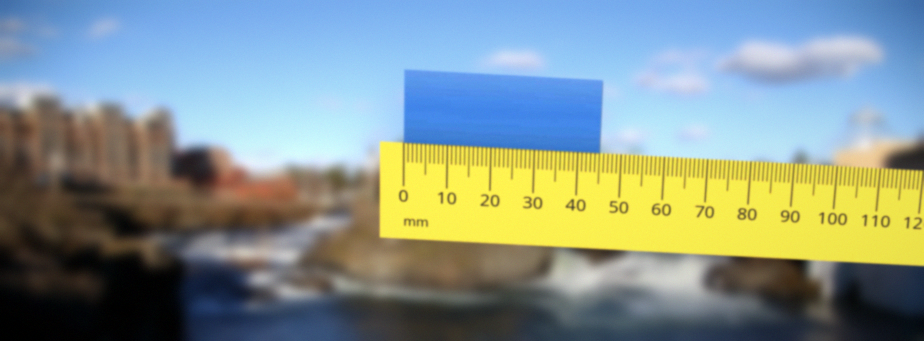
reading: {"value": 45, "unit": "mm"}
